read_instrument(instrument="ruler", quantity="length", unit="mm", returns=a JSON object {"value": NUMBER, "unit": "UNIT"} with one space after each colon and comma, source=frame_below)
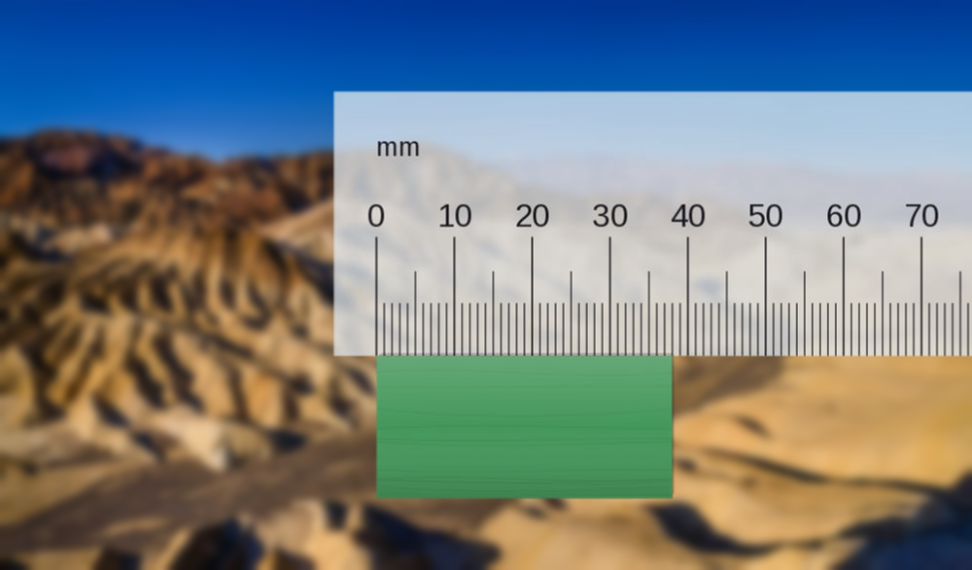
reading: {"value": 38, "unit": "mm"}
